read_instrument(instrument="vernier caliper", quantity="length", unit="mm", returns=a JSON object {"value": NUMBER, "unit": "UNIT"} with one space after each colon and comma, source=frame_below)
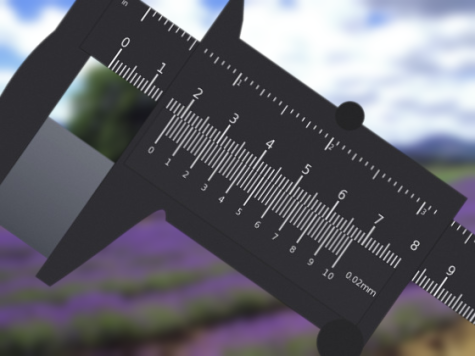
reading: {"value": 18.5, "unit": "mm"}
